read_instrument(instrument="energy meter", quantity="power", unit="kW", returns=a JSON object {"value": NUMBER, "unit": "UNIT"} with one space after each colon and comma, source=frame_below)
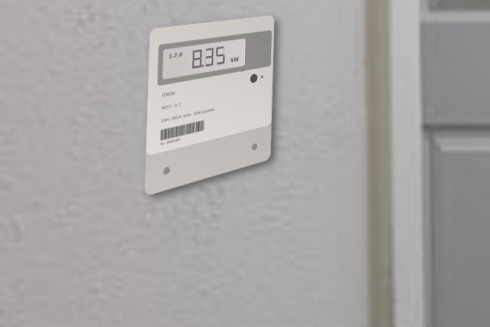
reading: {"value": 8.35, "unit": "kW"}
